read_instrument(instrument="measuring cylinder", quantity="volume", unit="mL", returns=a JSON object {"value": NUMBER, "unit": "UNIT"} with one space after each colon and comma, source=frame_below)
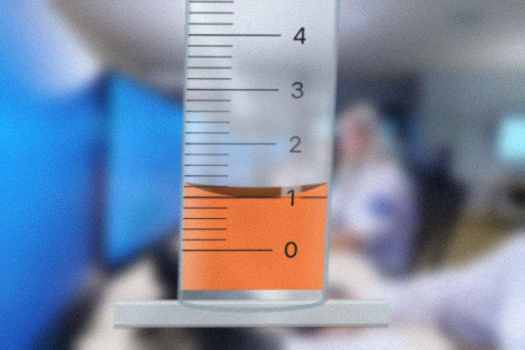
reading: {"value": 1, "unit": "mL"}
